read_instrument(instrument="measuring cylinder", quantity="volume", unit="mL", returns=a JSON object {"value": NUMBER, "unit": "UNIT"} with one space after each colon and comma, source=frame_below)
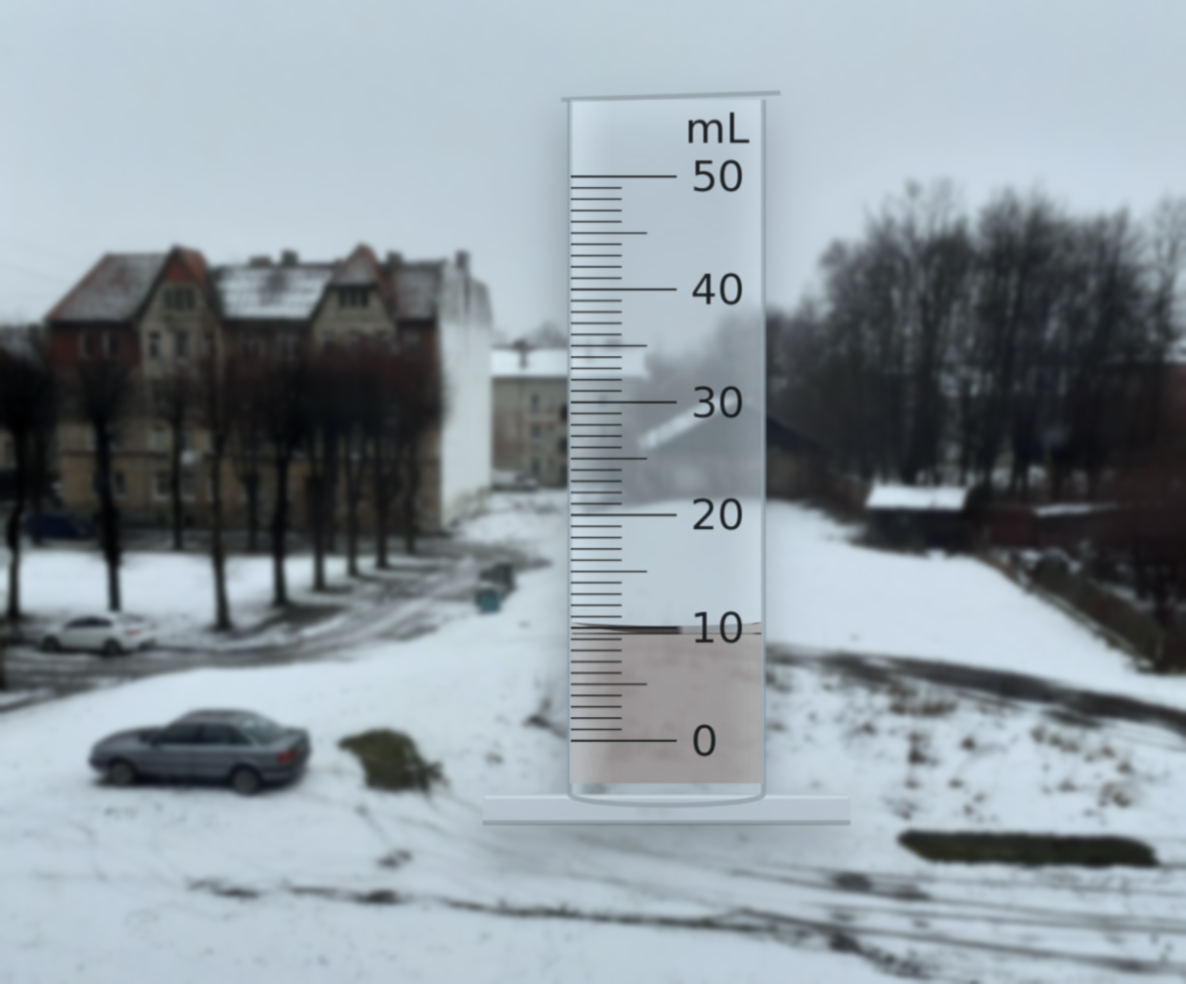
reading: {"value": 9.5, "unit": "mL"}
